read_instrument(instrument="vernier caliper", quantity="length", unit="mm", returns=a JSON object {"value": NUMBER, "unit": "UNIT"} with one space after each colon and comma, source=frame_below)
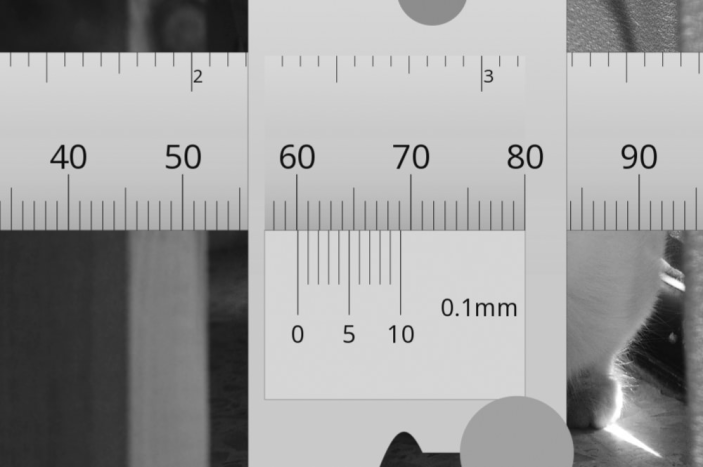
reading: {"value": 60.1, "unit": "mm"}
